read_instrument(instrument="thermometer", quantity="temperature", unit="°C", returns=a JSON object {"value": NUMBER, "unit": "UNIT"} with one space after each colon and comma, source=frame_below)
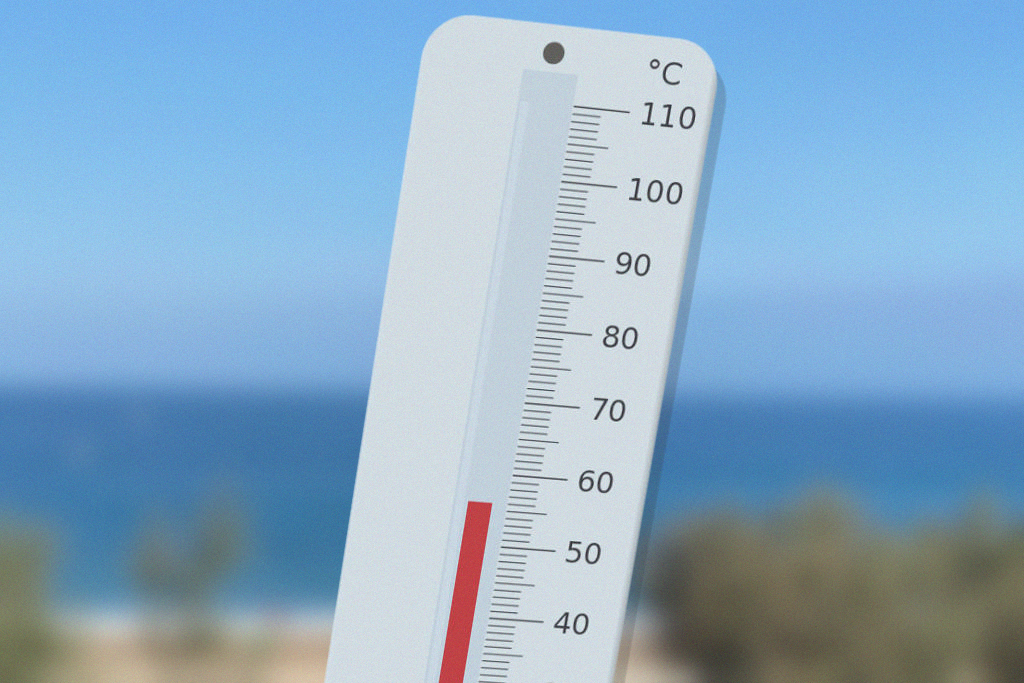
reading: {"value": 56, "unit": "°C"}
